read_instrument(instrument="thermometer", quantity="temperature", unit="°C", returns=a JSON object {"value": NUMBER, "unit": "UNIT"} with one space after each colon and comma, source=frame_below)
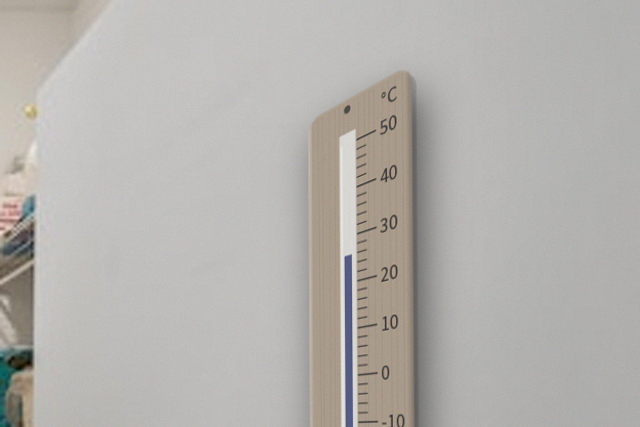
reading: {"value": 26, "unit": "°C"}
